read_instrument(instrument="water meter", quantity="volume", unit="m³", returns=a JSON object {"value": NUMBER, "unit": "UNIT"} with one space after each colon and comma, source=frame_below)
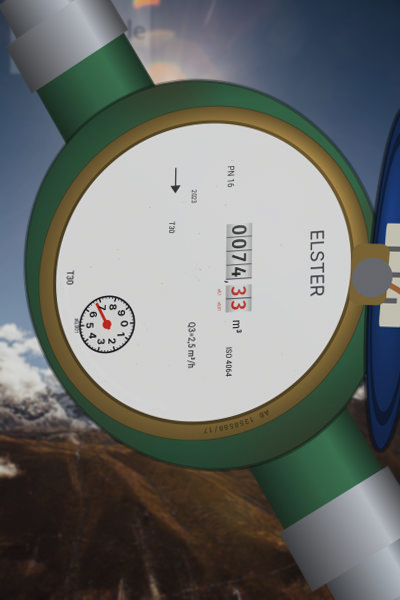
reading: {"value": 74.336, "unit": "m³"}
